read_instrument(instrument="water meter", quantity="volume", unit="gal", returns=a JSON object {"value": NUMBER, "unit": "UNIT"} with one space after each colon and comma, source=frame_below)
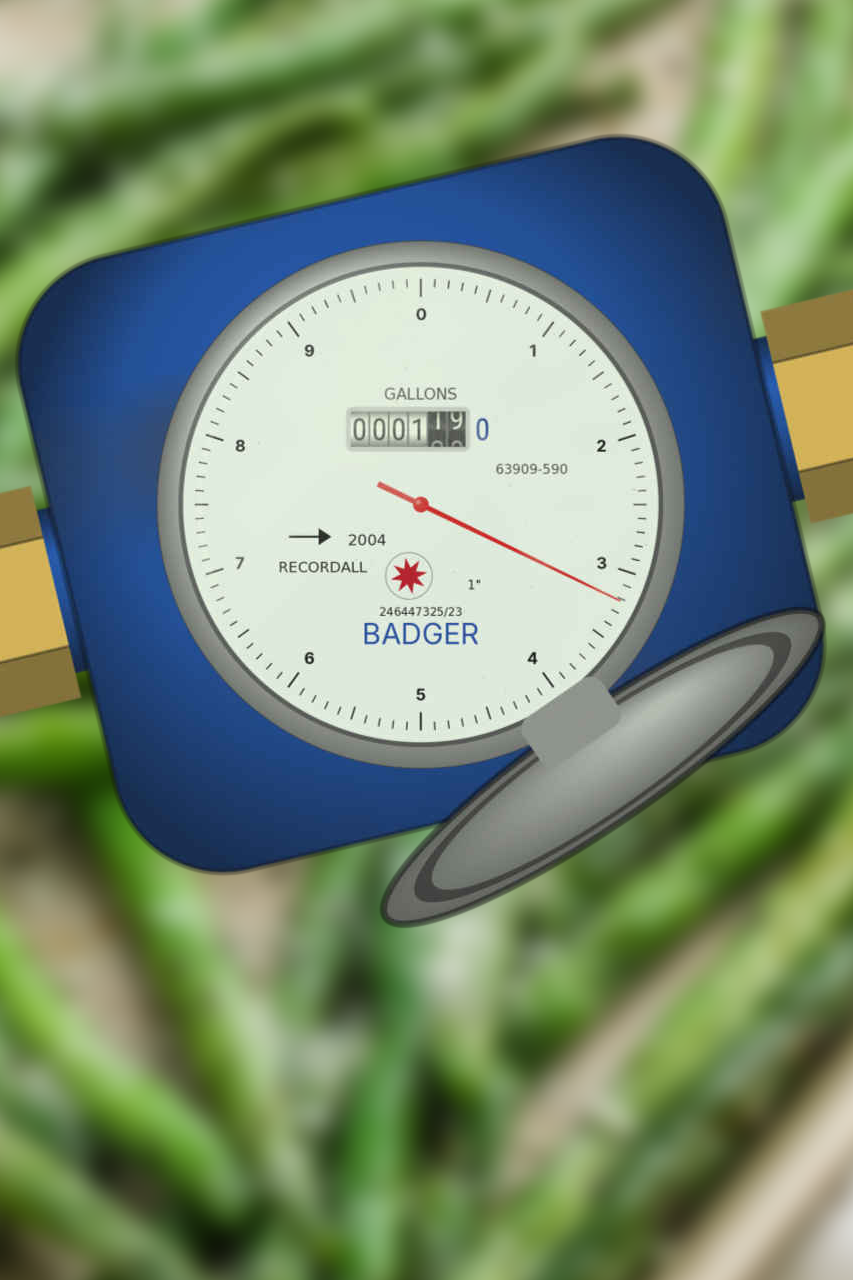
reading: {"value": 1193.2, "unit": "gal"}
